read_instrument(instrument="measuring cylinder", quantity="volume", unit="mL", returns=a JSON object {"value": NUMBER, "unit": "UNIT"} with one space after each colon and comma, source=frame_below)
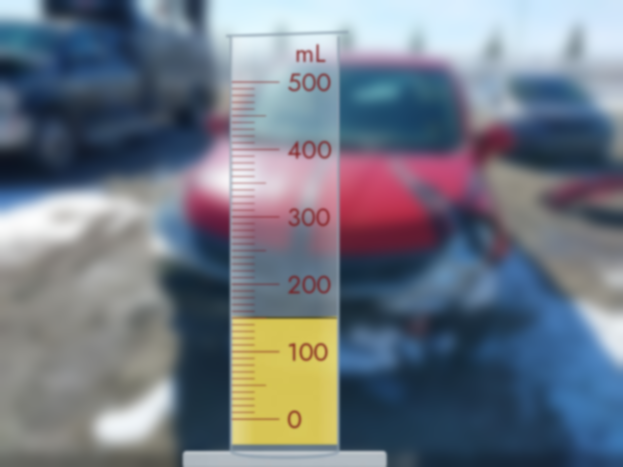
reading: {"value": 150, "unit": "mL"}
